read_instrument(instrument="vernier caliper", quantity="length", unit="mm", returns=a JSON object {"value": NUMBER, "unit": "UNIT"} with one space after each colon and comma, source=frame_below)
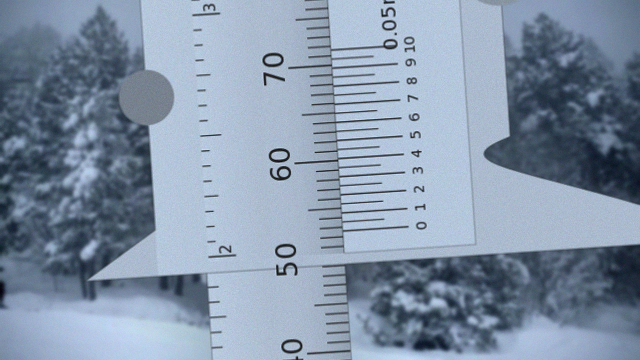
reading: {"value": 52.6, "unit": "mm"}
